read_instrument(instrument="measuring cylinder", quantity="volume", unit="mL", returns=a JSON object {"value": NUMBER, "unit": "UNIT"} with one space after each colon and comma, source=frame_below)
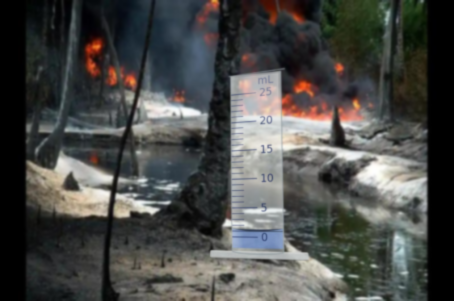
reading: {"value": 1, "unit": "mL"}
